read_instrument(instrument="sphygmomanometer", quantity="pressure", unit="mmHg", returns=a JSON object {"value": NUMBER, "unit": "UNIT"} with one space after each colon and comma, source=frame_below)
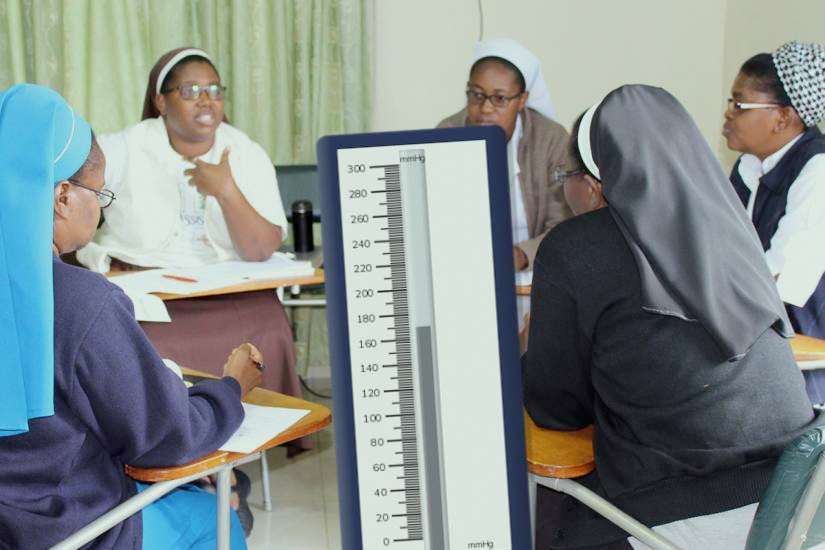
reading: {"value": 170, "unit": "mmHg"}
